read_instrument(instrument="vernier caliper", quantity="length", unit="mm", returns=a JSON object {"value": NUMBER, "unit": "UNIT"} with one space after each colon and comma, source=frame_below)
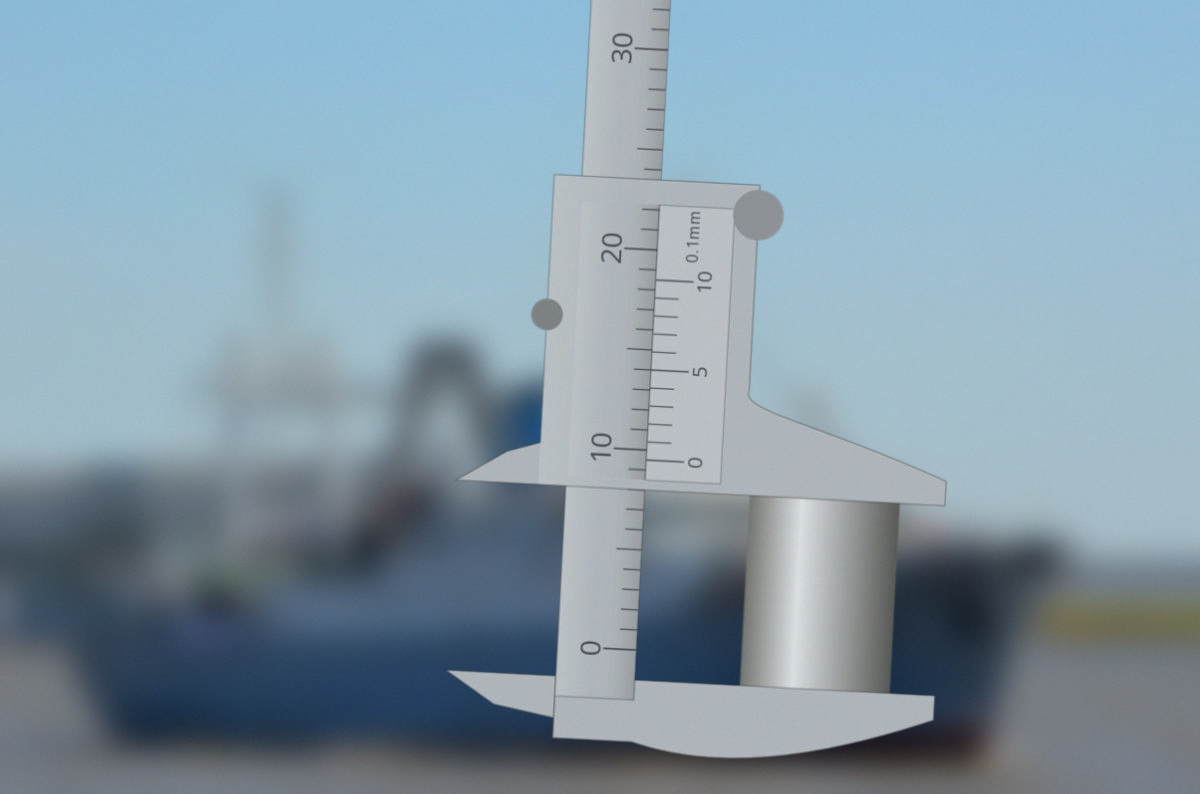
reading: {"value": 9.5, "unit": "mm"}
